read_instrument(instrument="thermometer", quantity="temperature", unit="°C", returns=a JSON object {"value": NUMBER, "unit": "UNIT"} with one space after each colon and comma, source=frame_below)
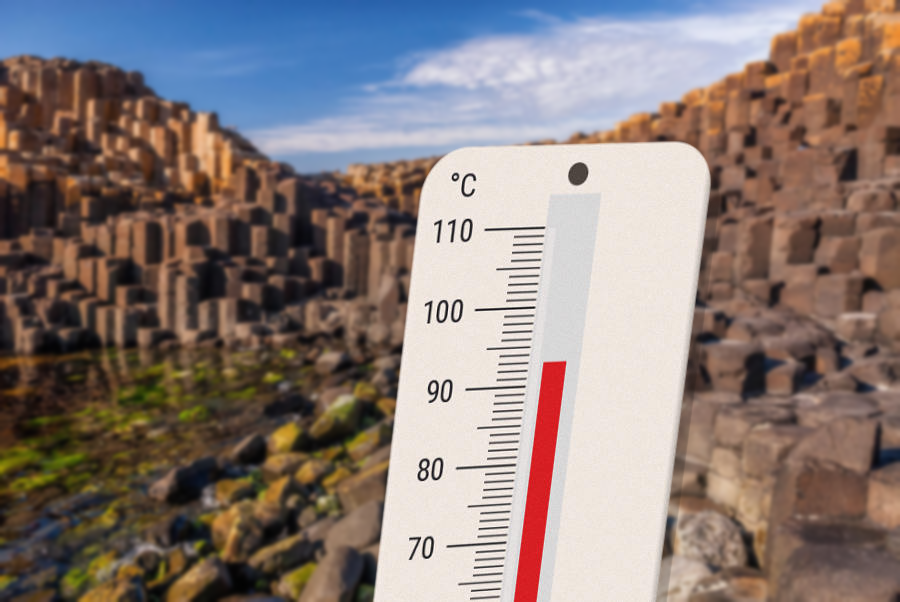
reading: {"value": 93, "unit": "°C"}
